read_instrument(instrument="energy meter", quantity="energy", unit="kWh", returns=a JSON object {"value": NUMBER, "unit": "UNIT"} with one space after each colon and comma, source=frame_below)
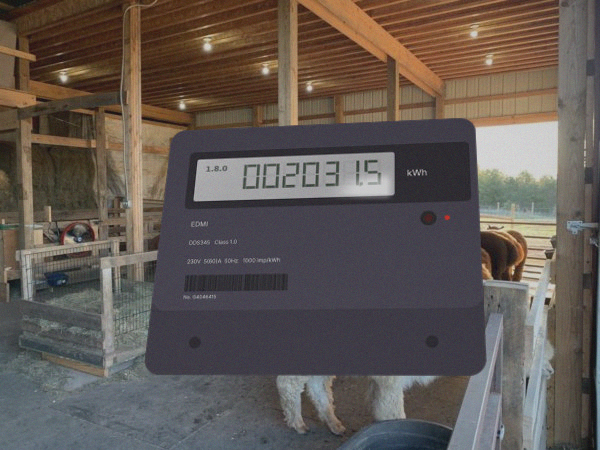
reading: {"value": 2031.5, "unit": "kWh"}
